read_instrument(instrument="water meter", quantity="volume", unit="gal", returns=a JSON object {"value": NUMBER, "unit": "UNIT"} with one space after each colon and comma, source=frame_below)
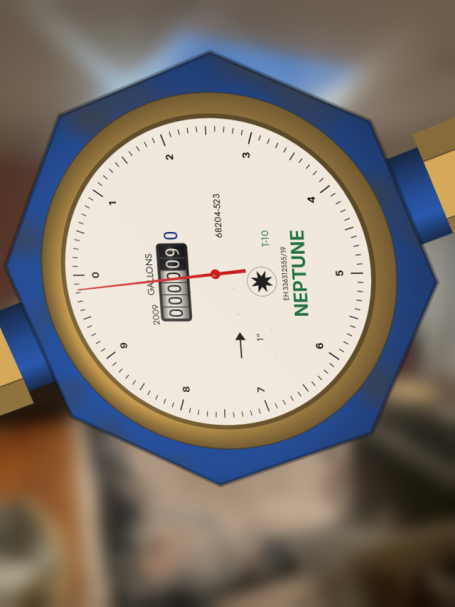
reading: {"value": 89.8, "unit": "gal"}
